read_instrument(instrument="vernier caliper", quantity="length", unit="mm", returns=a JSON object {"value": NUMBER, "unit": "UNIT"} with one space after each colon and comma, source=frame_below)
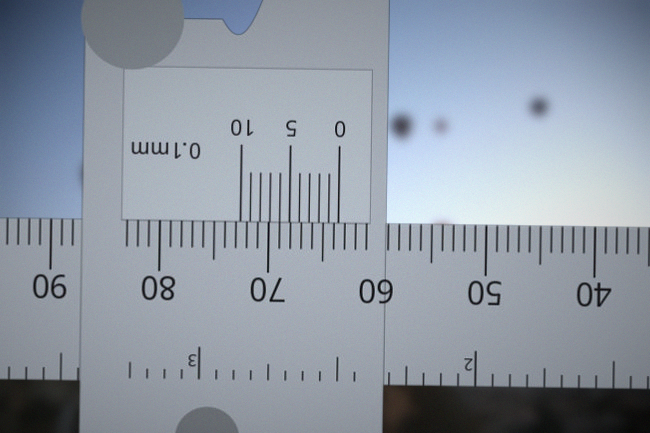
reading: {"value": 63.6, "unit": "mm"}
